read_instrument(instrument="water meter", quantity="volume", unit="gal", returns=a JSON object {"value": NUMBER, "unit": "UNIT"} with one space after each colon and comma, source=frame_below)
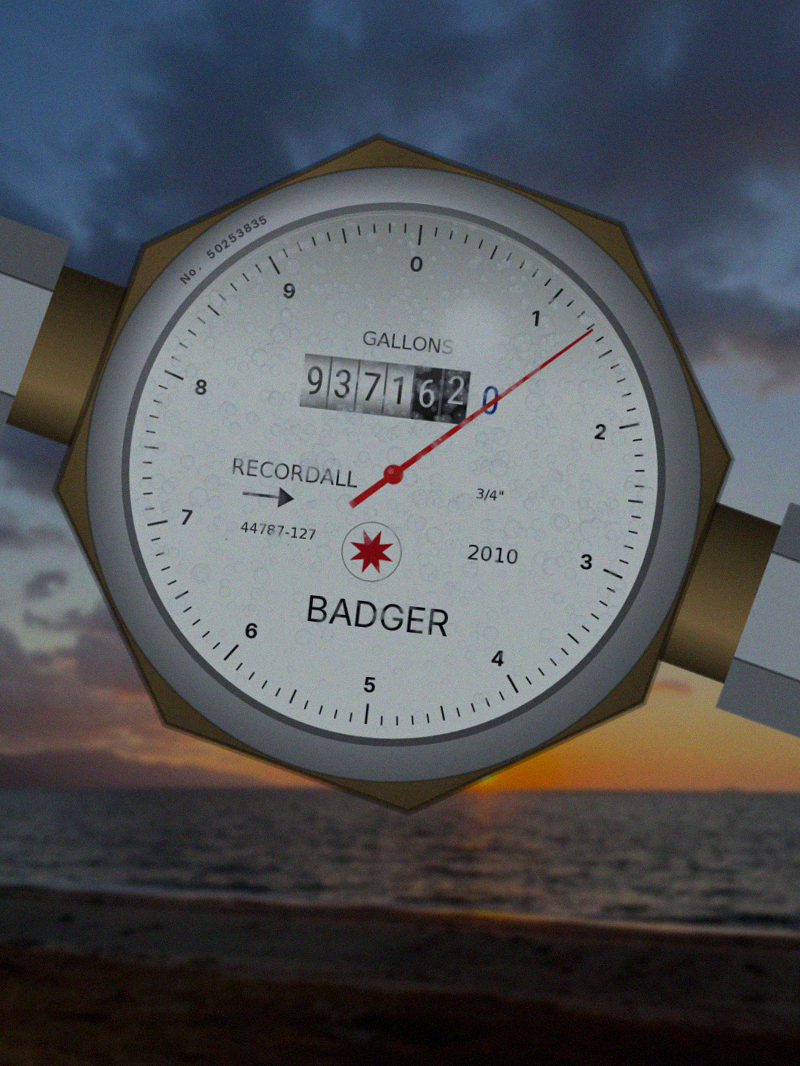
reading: {"value": 9371621.3, "unit": "gal"}
